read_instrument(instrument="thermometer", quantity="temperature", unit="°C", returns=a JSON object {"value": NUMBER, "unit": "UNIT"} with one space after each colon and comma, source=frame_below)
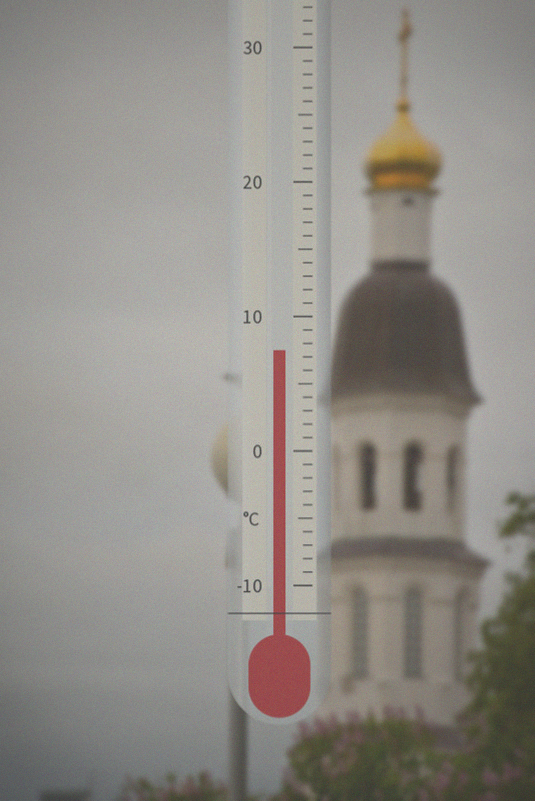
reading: {"value": 7.5, "unit": "°C"}
